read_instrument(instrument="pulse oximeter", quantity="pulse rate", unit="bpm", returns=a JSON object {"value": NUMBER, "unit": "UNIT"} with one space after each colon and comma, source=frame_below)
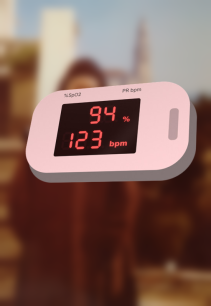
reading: {"value": 123, "unit": "bpm"}
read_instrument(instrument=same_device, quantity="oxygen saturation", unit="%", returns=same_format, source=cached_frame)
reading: {"value": 94, "unit": "%"}
